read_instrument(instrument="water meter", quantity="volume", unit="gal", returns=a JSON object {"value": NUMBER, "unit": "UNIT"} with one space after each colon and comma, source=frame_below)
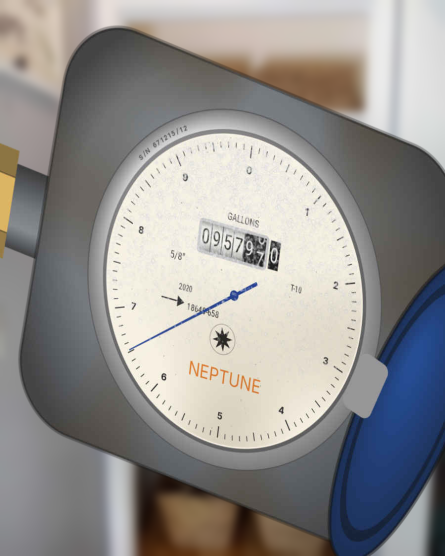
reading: {"value": 957966.5, "unit": "gal"}
